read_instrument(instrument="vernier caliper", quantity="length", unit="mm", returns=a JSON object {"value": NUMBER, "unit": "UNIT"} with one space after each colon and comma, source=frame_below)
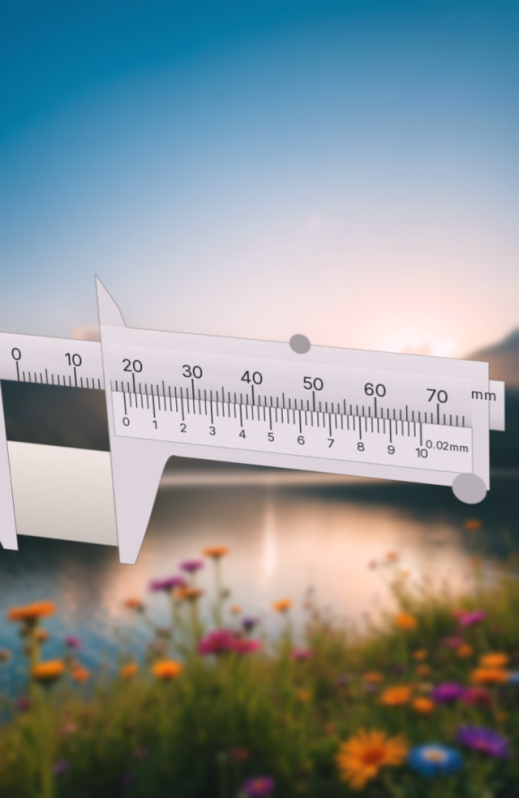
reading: {"value": 18.2, "unit": "mm"}
